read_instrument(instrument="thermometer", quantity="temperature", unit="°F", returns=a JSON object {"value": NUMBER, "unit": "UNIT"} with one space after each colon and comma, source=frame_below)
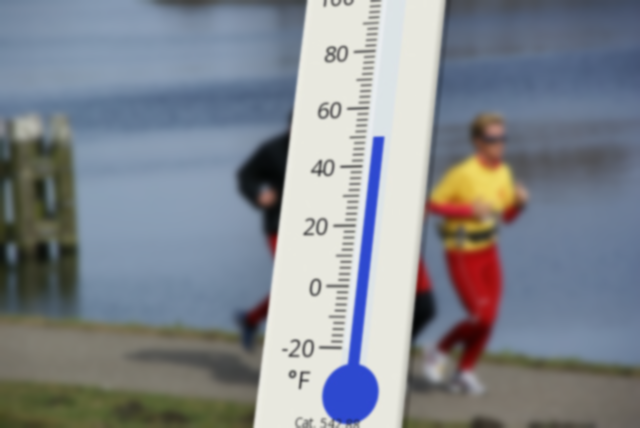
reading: {"value": 50, "unit": "°F"}
